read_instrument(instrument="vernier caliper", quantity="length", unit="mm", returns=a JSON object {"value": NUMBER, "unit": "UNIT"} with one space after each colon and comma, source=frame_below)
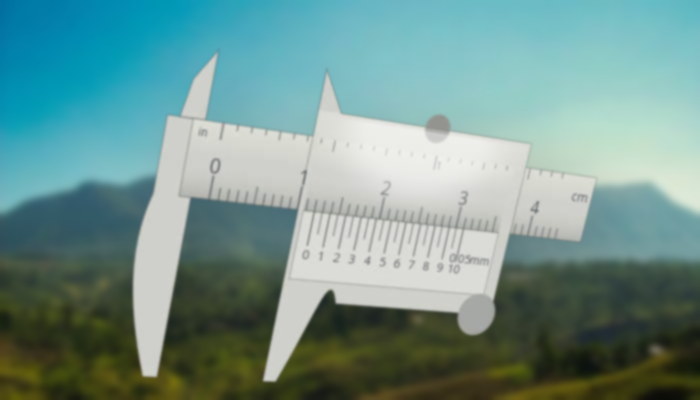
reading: {"value": 12.0, "unit": "mm"}
